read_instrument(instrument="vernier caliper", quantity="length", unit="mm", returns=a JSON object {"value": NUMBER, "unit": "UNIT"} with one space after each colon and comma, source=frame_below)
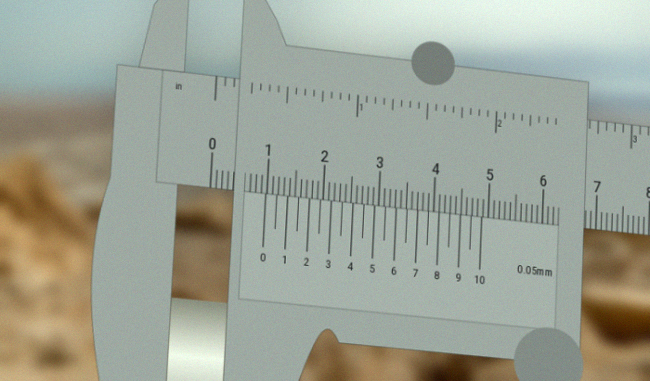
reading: {"value": 9.8, "unit": "mm"}
